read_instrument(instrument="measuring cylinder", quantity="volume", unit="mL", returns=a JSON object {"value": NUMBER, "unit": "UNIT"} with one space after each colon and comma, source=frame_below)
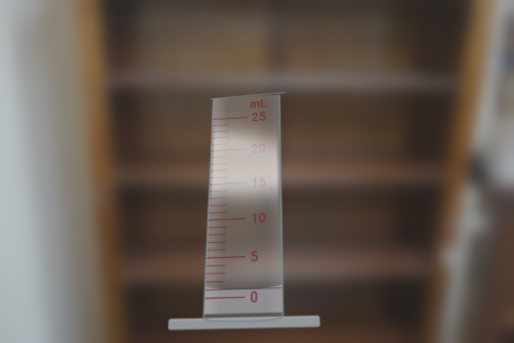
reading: {"value": 1, "unit": "mL"}
